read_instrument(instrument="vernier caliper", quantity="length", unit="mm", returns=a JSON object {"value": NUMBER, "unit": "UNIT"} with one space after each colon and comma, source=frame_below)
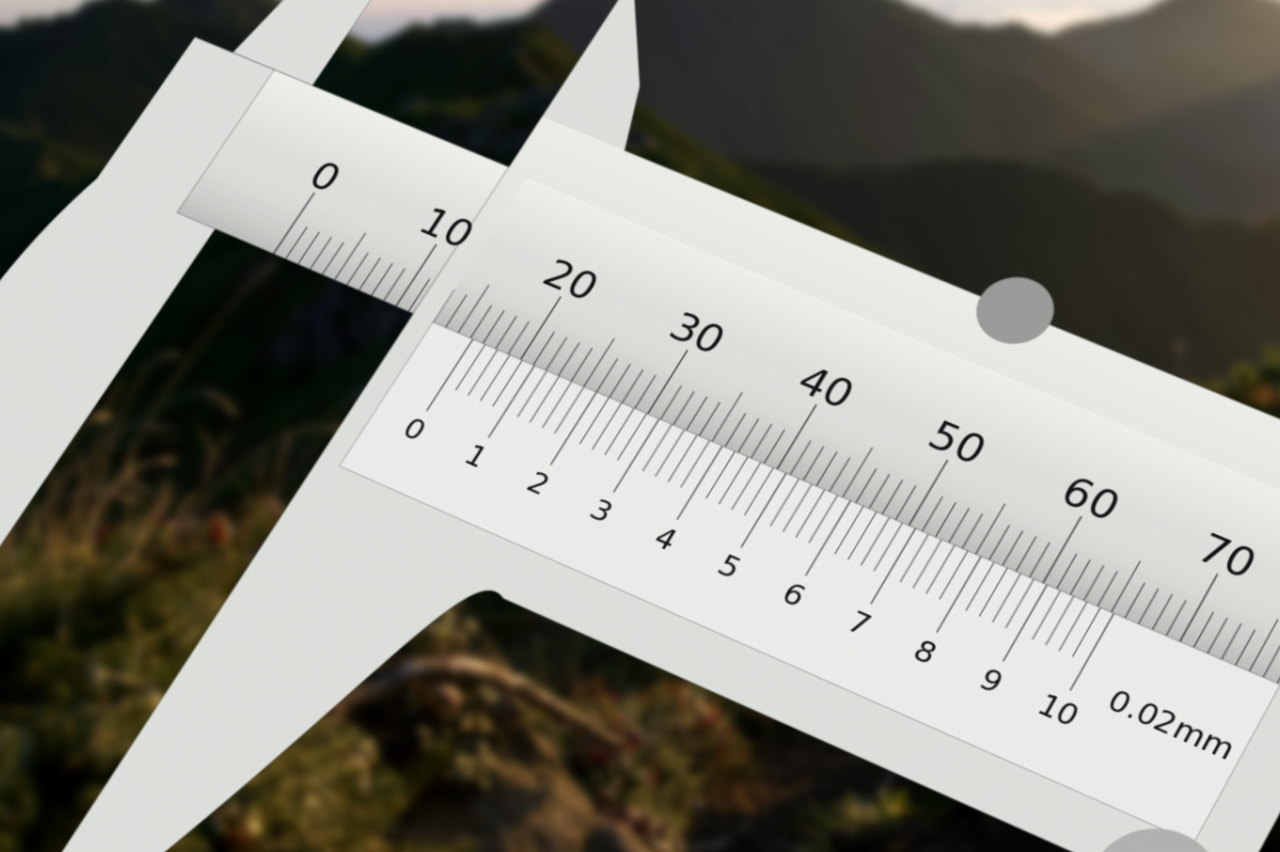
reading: {"value": 16.2, "unit": "mm"}
